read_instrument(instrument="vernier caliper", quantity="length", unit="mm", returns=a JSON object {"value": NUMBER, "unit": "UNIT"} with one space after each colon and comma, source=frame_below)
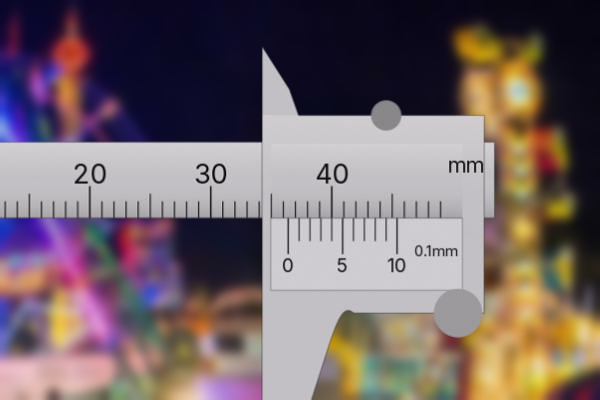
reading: {"value": 36.4, "unit": "mm"}
